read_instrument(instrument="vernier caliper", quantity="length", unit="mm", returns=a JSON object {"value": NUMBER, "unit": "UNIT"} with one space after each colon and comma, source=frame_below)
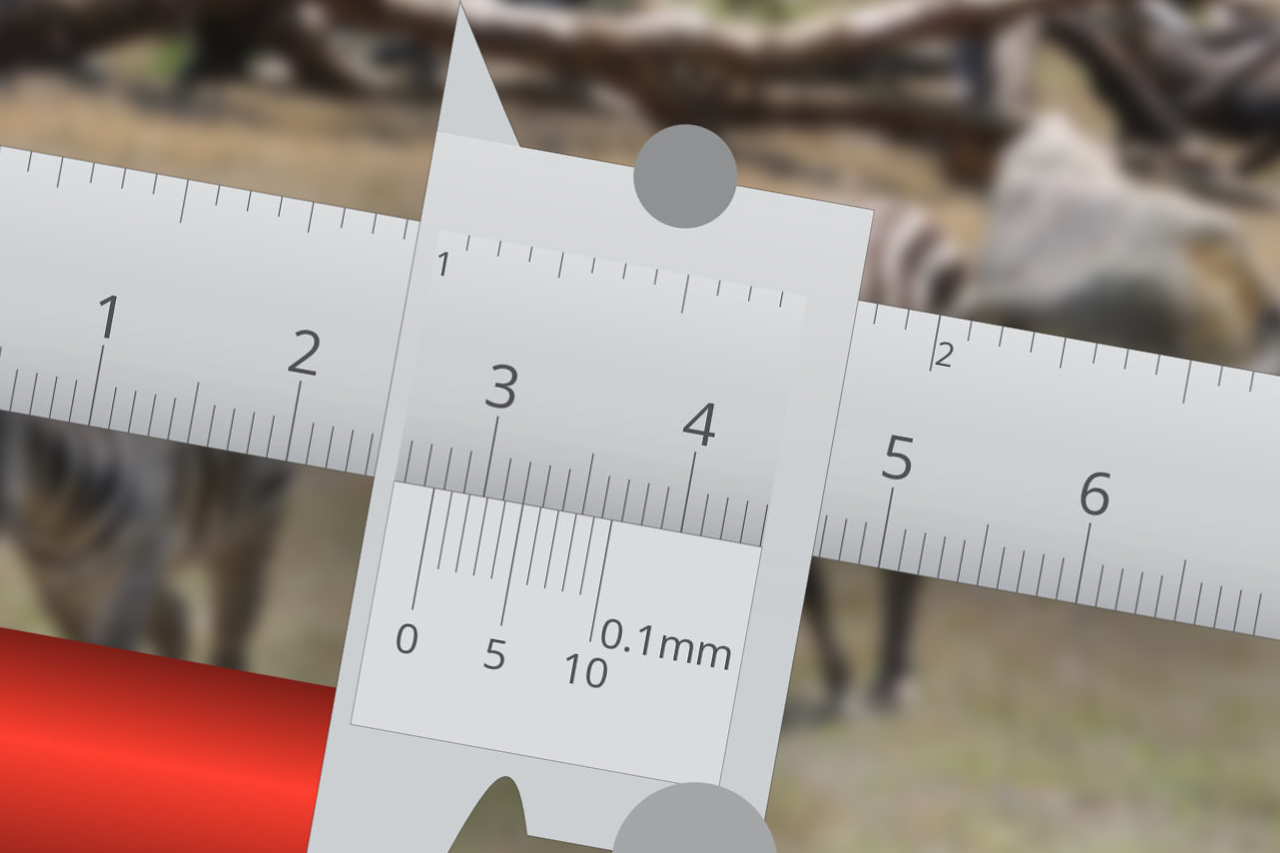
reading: {"value": 27.5, "unit": "mm"}
